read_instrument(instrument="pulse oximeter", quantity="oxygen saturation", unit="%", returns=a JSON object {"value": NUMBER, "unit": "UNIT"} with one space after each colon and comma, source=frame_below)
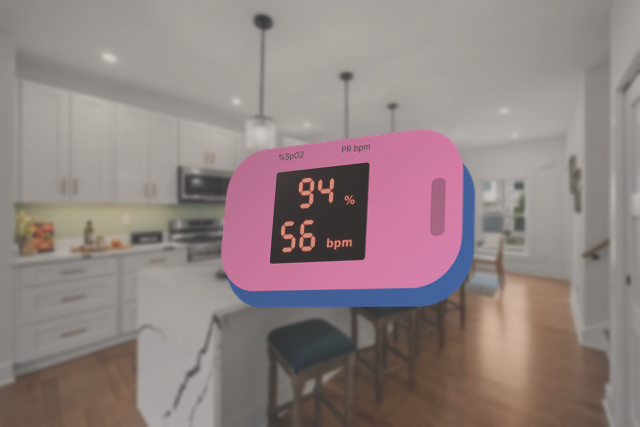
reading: {"value": 94, "unit": "%"}
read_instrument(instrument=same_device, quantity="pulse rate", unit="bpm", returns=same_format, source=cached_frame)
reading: {"value": 56, "unit": "bpm"}
